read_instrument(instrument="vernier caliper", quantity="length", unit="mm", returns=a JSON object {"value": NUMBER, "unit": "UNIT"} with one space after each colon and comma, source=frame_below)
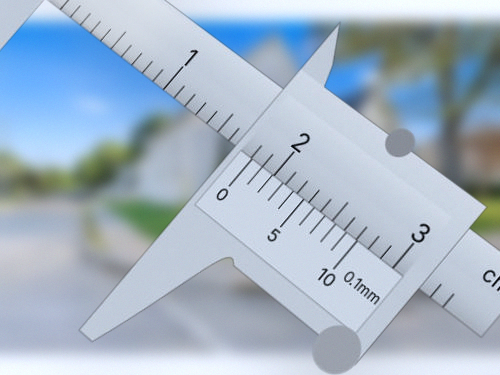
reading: {"value": 18.1, "unit": "mm"}
